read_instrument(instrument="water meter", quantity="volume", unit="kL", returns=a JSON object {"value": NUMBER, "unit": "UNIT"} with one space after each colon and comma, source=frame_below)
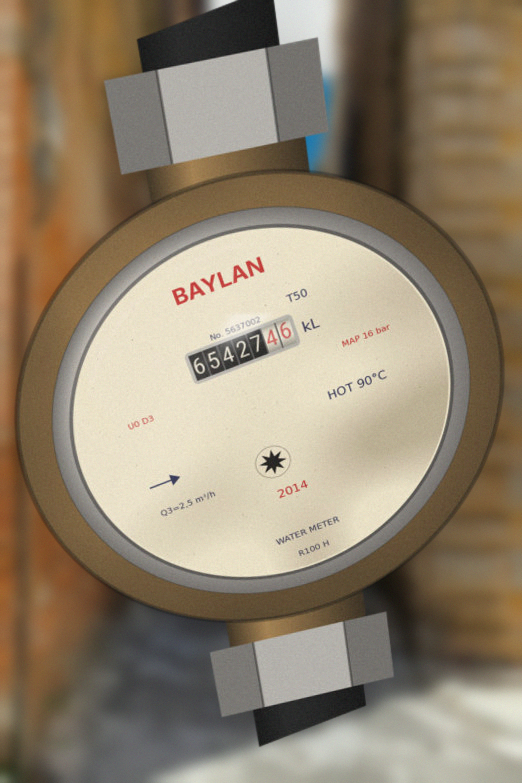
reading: {"value": 65427.46, "unit": "kL"}
